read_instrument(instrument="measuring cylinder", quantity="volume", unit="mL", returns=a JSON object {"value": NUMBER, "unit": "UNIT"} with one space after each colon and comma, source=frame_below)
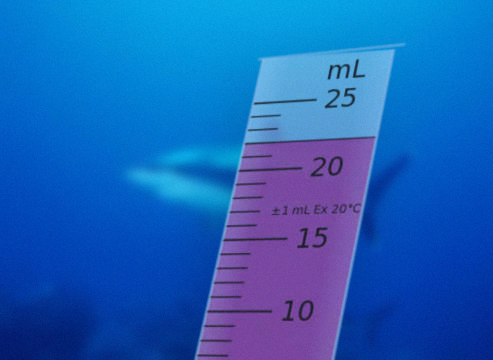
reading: {"value": 22, "unit": "mL"}
